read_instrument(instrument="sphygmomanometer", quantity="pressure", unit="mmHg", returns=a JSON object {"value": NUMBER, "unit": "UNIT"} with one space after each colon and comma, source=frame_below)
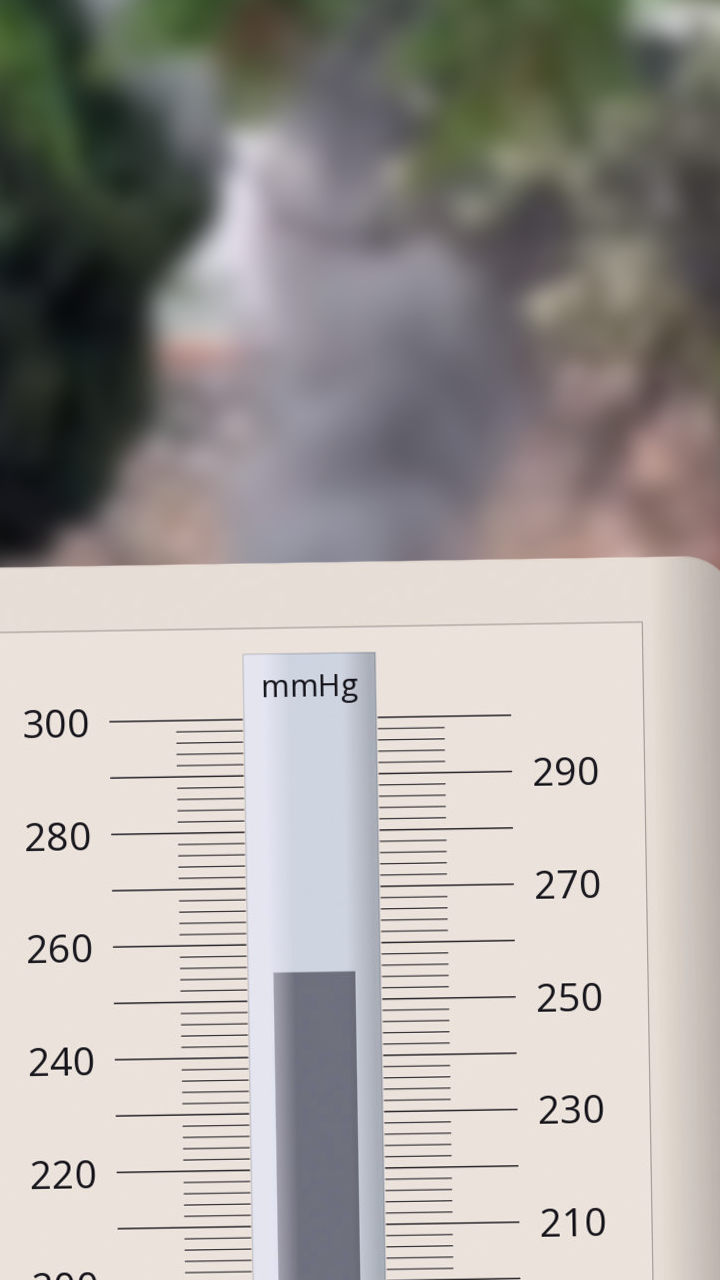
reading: {"value": 255, "unit": "mmHg"}
